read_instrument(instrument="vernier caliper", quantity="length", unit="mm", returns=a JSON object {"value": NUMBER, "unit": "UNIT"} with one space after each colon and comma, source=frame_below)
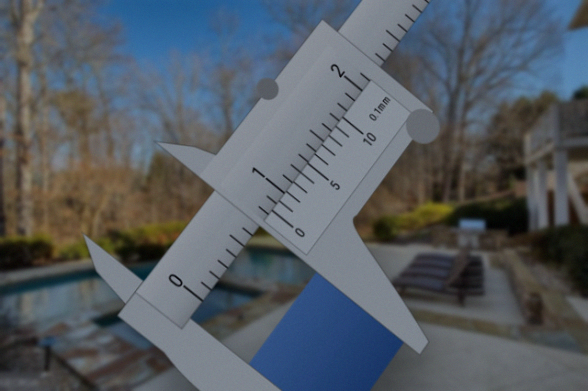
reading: {"value": 8.4, "unit": "mm"}
